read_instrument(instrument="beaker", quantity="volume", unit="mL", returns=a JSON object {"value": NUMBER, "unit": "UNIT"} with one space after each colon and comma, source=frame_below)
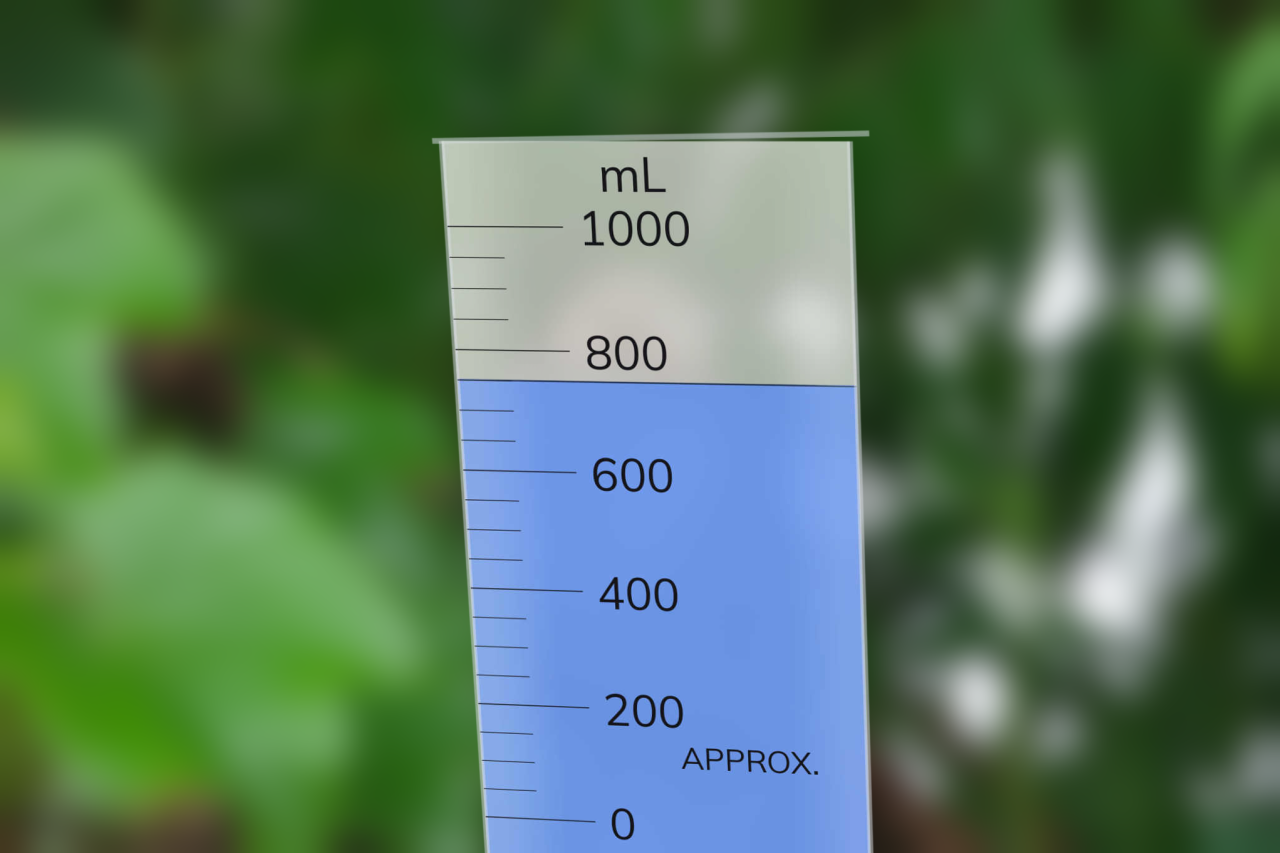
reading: {"value": 750, "unit": "mL"}
